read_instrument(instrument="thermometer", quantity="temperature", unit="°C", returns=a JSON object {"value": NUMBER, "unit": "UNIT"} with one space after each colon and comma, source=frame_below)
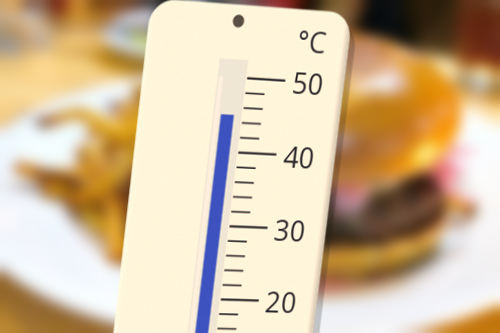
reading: {"value": 45, "unit": "°C"}
